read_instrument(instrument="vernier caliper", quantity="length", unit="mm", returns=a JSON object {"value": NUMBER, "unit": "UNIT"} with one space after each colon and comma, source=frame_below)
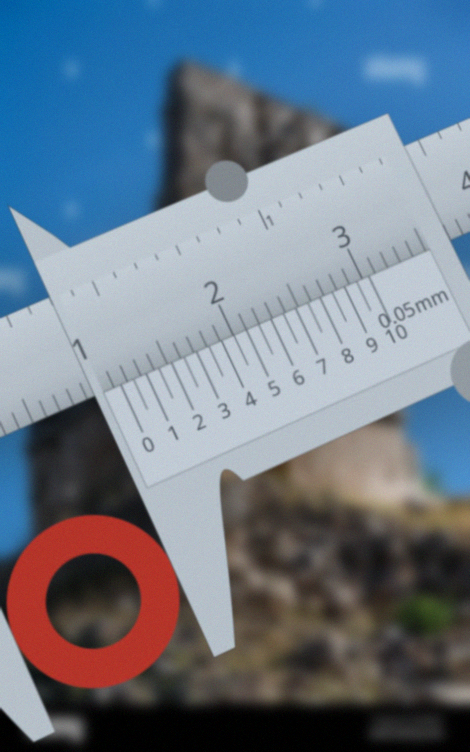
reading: {"value": 11.5, "unit": "mm"}
